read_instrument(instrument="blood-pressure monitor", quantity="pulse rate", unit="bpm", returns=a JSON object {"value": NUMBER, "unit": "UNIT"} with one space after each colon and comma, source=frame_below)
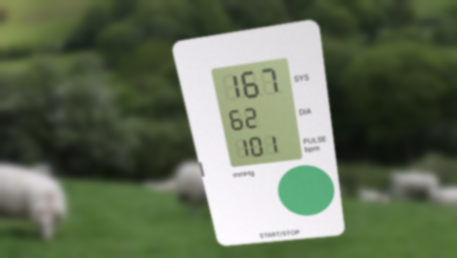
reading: {"value": 101, "unit": "bpm"}
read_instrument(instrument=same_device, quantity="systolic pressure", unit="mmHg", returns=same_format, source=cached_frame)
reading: {"value": 167, "unit": "mmHg"}
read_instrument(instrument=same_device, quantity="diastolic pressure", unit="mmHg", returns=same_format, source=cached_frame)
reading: {"value": 62, "unit": "mmHg"}
